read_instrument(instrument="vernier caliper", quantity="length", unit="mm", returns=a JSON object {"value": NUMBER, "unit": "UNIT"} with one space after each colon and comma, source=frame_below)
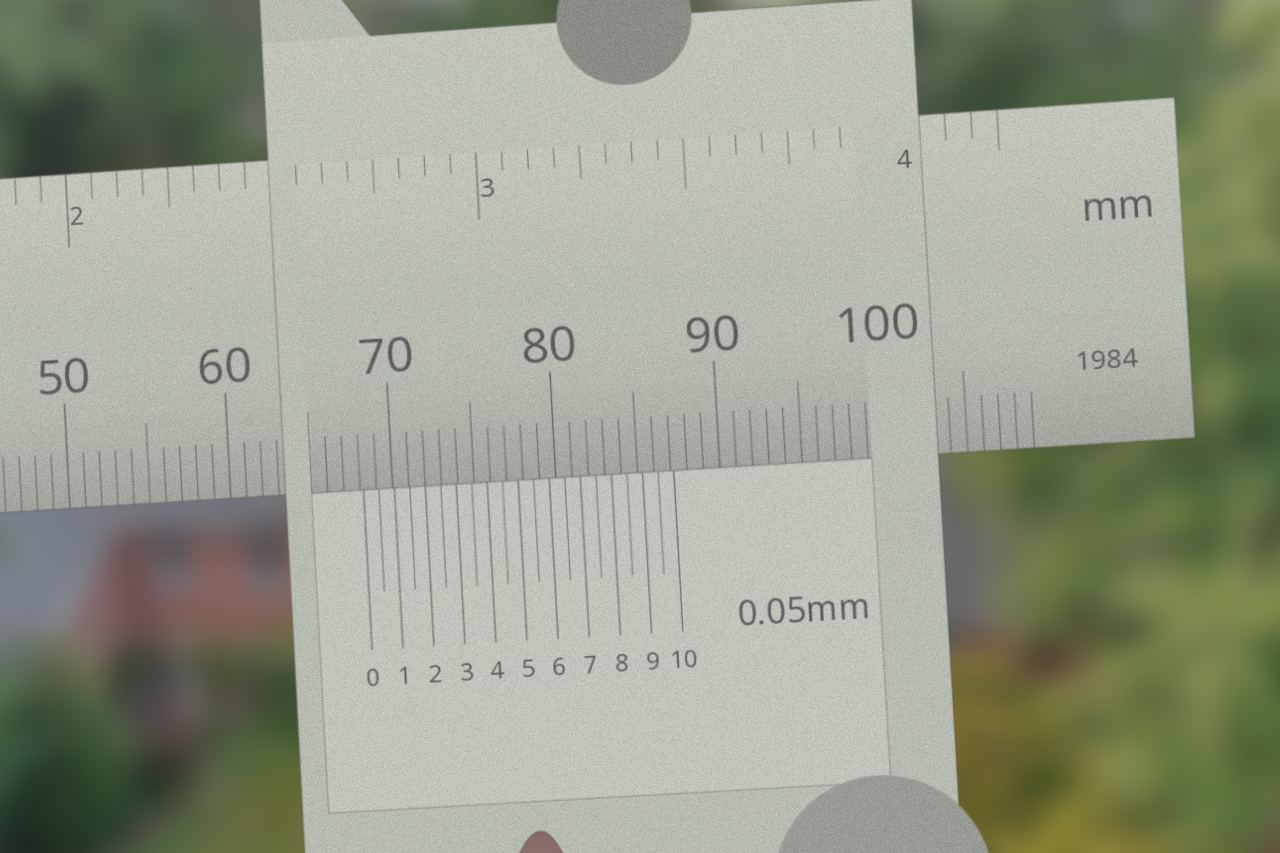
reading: {"value": 68.2, "unit": "mm"}
